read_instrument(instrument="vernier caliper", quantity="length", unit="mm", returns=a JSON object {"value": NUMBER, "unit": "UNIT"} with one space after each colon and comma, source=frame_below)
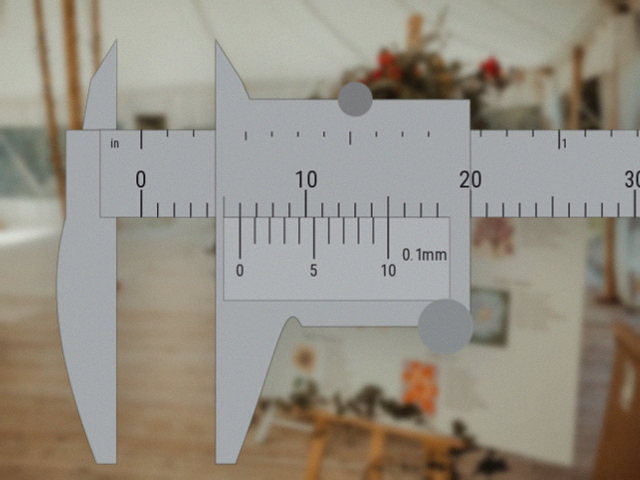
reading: {"value": 6.0, "unit": "mm"}
